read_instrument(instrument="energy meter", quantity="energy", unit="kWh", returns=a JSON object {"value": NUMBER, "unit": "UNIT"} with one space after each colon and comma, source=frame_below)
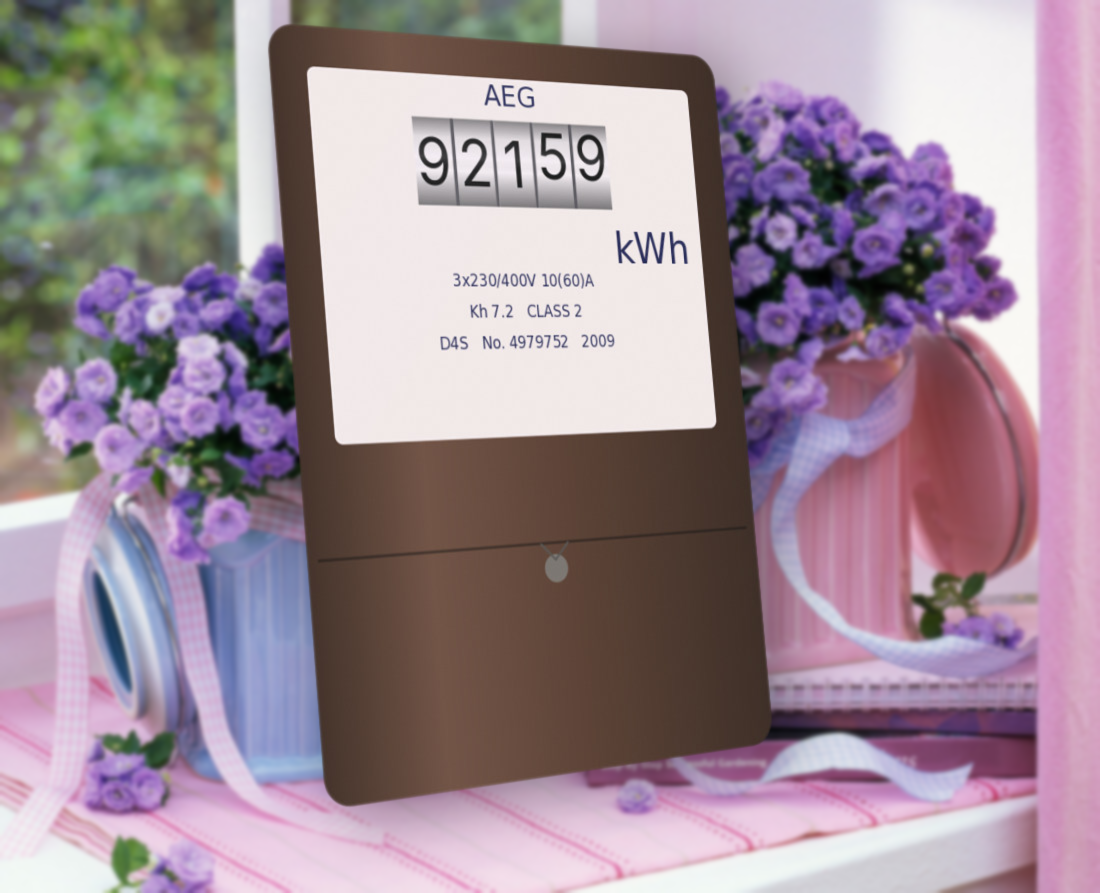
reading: {"value": 92159, "unit": "kWh"}
